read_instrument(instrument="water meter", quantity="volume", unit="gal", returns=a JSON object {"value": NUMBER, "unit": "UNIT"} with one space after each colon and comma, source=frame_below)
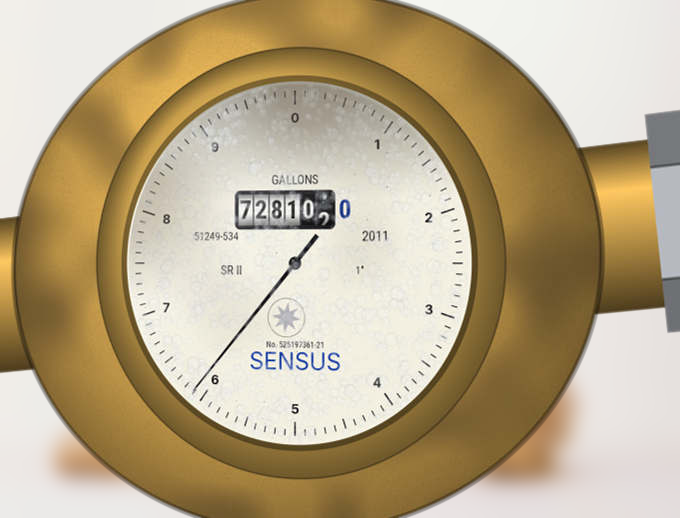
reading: {"value": 7281016.1, "unit": "gal"}
